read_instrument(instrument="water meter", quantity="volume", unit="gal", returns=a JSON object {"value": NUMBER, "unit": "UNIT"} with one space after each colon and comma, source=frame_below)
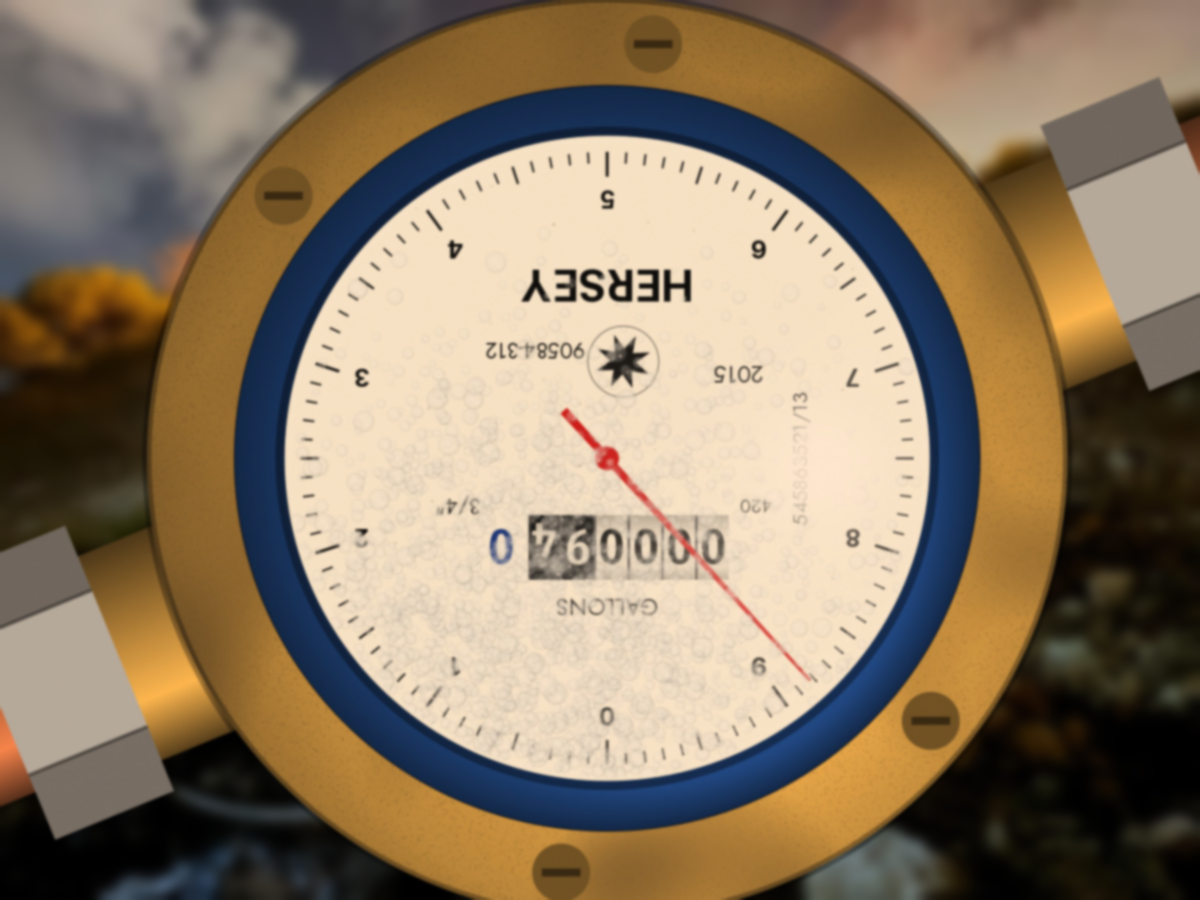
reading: {"value": 938.8, "unit": "gal"}
